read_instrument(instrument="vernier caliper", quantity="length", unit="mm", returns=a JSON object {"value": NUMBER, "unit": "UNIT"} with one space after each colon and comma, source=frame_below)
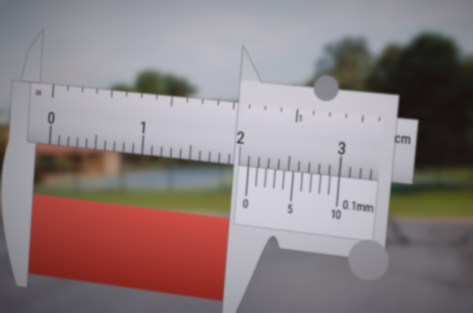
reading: {"value": 21.0, "unit": "mm"}
